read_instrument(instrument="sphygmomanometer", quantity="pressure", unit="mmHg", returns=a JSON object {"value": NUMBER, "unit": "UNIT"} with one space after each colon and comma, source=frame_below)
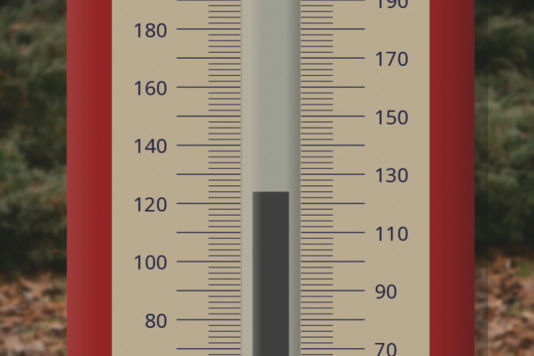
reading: {"value": 124, "unit": "mmHg"}
